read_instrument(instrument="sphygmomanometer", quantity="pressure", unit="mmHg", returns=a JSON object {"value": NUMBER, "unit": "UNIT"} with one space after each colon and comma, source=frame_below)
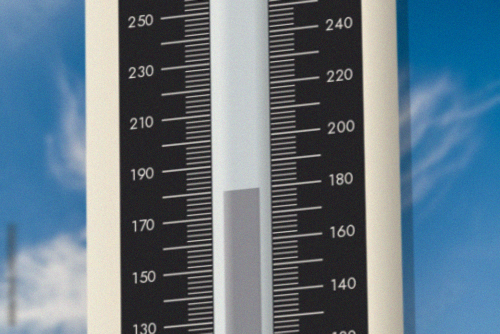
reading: {"value": 180, "unit": "mmHg"}
